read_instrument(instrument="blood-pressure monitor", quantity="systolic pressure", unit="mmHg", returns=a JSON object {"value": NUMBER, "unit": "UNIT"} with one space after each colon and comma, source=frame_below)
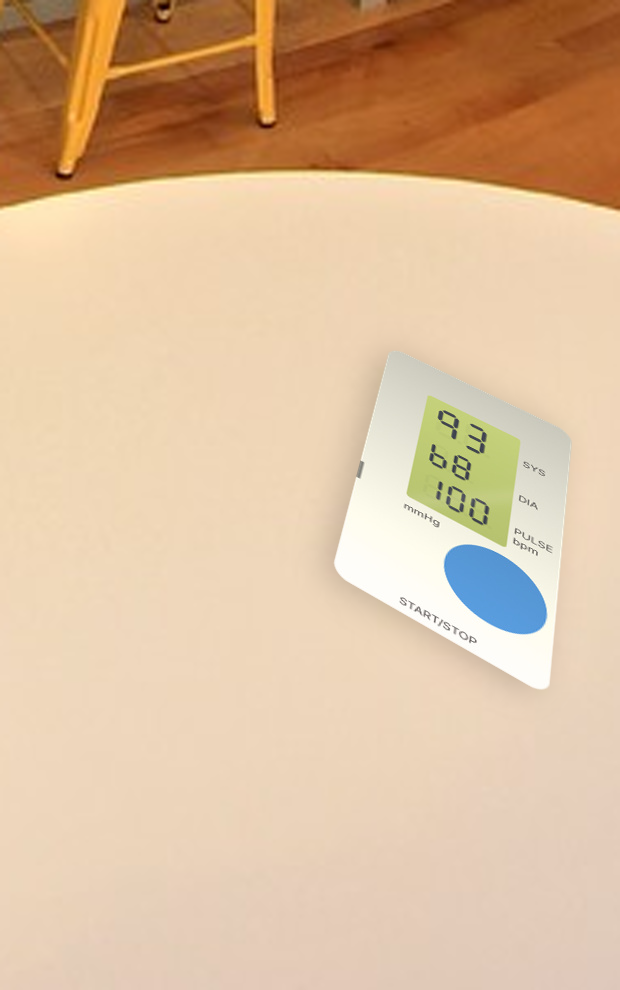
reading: {"value": 93, "unit": "mmHg"}
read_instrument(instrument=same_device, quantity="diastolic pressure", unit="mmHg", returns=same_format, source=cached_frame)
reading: {"value": 68, "unit": "mmHg"}
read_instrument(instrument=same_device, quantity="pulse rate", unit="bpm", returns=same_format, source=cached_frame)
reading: {"value": 100, "unit": "bpm"}
